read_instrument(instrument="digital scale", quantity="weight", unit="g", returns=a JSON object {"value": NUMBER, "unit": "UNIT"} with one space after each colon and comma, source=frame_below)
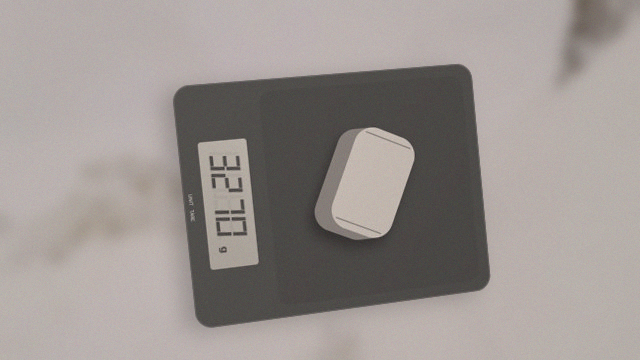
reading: {"value": 3270, "unit": "g"}
